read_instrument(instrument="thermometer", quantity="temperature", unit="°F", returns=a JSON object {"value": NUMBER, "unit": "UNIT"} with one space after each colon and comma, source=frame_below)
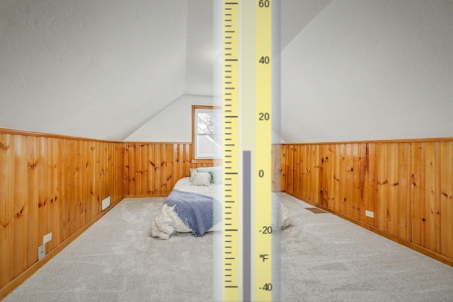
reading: {"value": 8, "unit": "°F"}
